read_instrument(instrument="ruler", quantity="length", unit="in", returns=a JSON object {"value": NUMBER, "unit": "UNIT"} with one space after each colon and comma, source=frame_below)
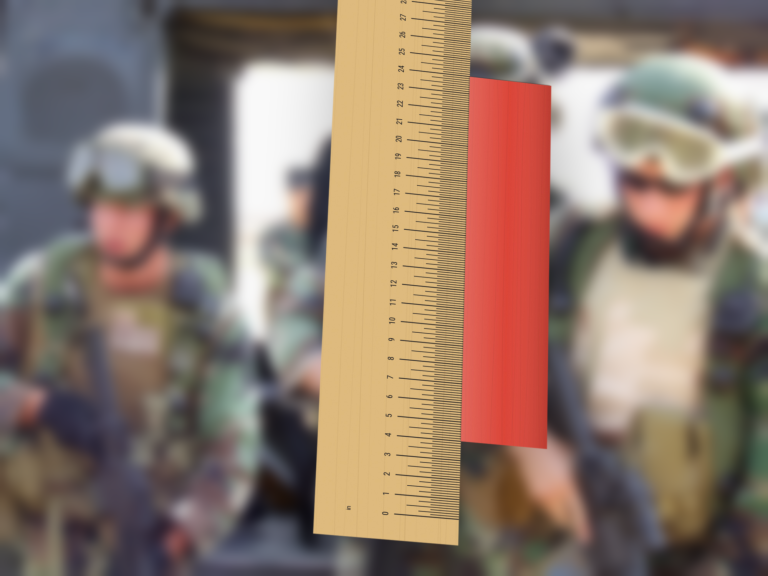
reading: {"value": 20, "unit": "in"}
